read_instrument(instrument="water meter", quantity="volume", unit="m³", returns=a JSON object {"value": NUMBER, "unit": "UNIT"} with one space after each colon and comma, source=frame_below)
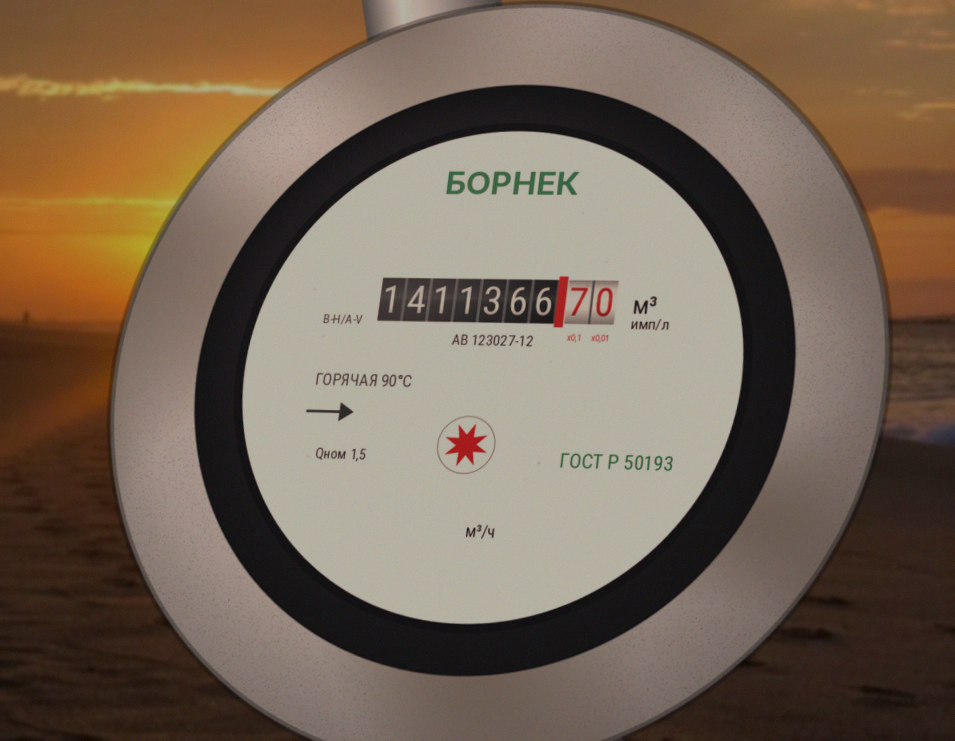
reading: {"value": 1411366.70, "unit": "m³"}
